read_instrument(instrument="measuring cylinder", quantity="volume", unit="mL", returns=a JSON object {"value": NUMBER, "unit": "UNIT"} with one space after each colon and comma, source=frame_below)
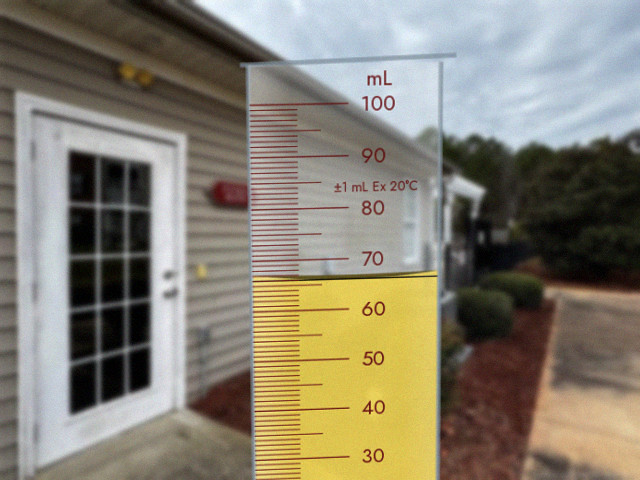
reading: {"value": 66, "unit": "mL"}
